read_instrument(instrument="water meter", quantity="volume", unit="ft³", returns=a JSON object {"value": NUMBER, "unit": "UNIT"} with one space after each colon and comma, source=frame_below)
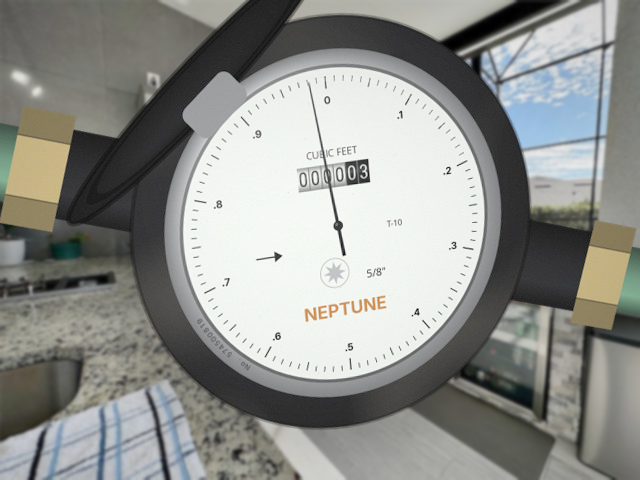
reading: {"value": 2.98, "unit": "ft³"}
